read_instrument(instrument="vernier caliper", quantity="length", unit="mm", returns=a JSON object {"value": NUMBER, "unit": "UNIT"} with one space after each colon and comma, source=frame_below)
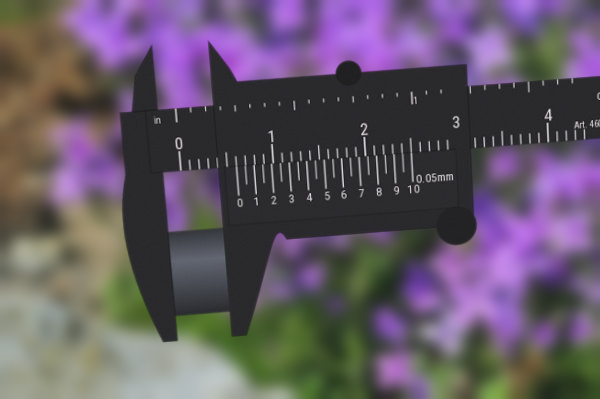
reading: {"value": 6.0, "unit": "mm"}
